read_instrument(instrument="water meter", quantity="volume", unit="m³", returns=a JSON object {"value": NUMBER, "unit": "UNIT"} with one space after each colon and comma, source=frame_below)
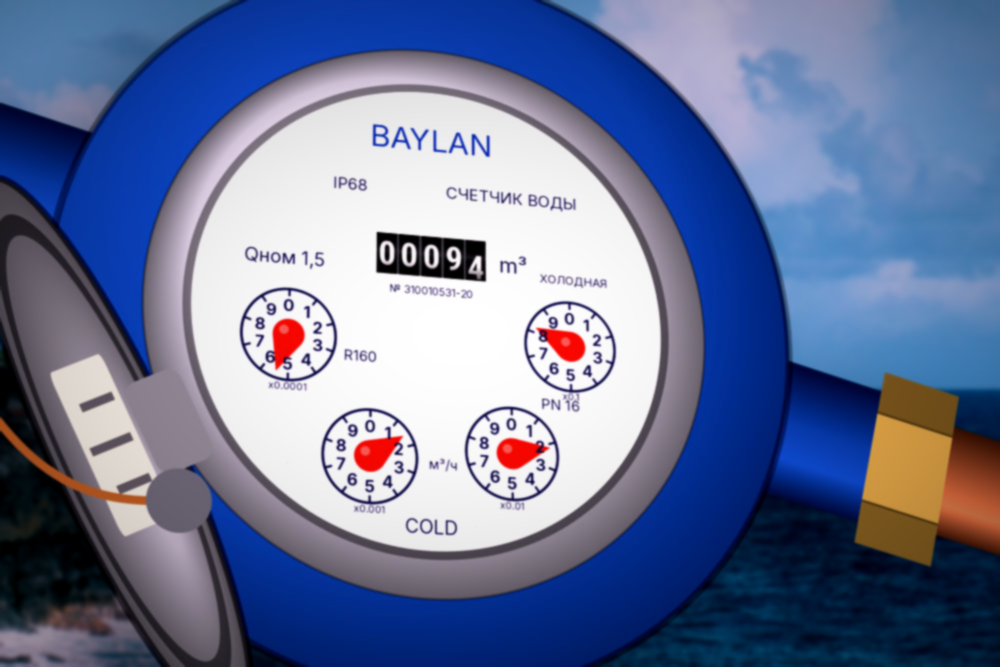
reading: {"value": 93.8215, "unit": "m³"}
